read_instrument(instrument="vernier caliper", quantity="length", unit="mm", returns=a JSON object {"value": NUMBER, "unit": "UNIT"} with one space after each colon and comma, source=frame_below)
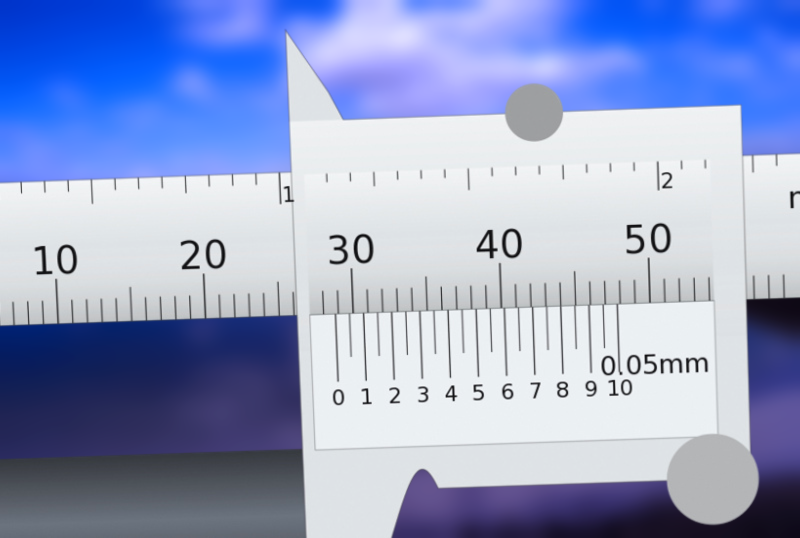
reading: {"value": 28.8, "unit": "mm"}
